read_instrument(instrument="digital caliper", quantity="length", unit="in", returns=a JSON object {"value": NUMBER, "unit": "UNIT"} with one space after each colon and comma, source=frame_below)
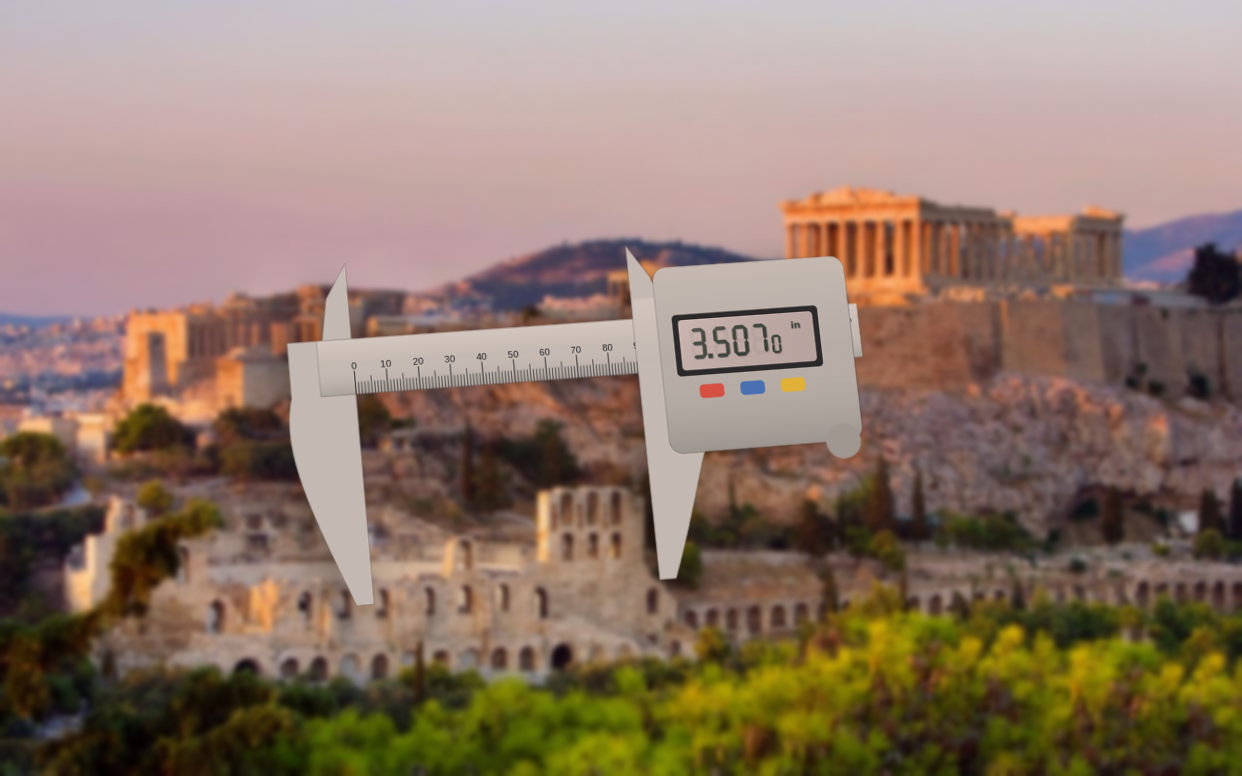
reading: {"value": 3.5070, "unit": "in"}
